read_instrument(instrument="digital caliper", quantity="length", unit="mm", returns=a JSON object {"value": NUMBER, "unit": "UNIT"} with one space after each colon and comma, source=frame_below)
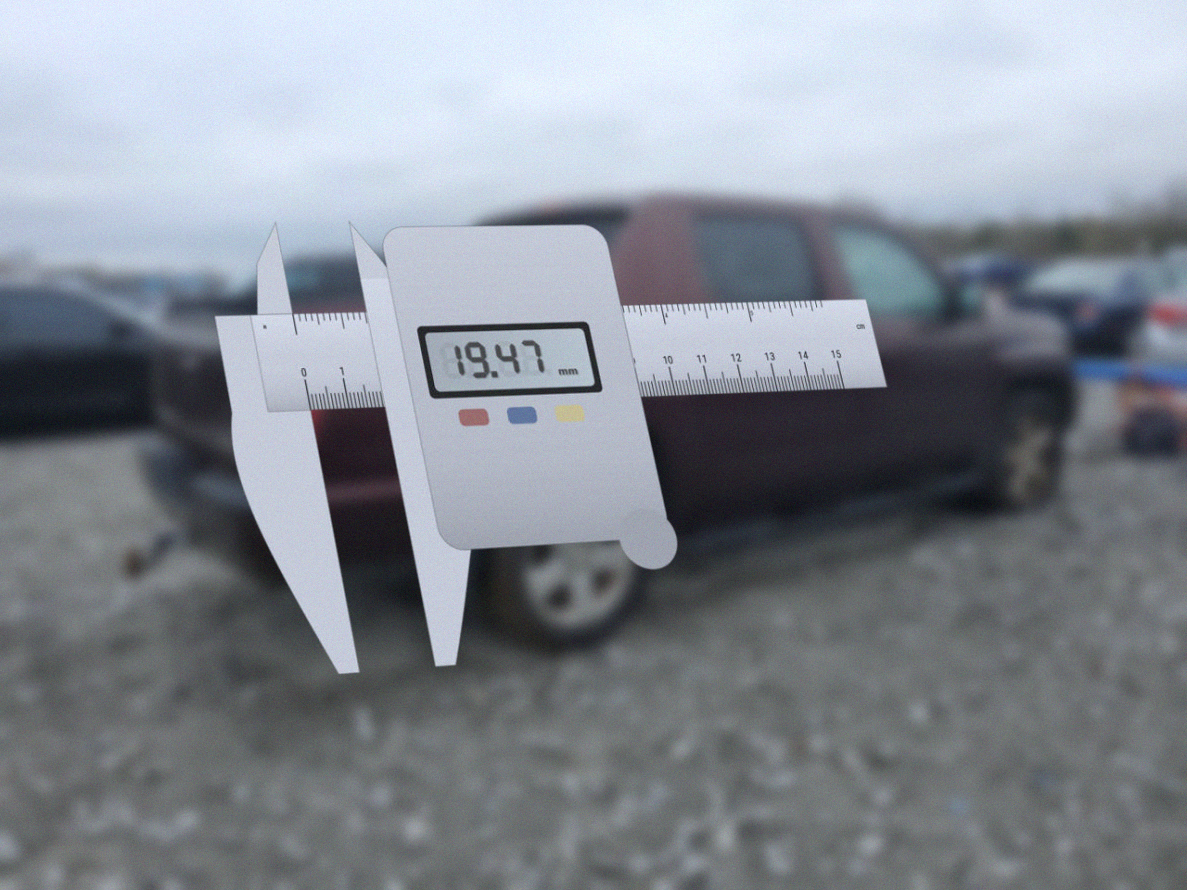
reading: {"value": 19.47, "unit": "mm"}
